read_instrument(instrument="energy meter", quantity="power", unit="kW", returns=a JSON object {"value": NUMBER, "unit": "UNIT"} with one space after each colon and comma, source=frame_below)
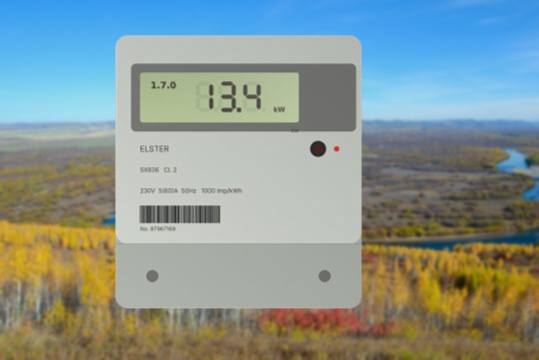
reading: {"value": 13.4, "unit": "kW"}
